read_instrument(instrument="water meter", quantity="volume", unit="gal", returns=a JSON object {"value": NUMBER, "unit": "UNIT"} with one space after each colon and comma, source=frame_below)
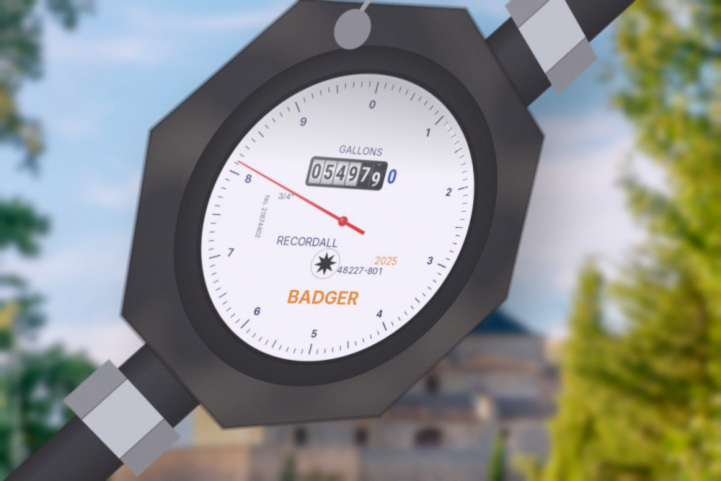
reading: {"value": 549788.1, "unit": "gal"}
